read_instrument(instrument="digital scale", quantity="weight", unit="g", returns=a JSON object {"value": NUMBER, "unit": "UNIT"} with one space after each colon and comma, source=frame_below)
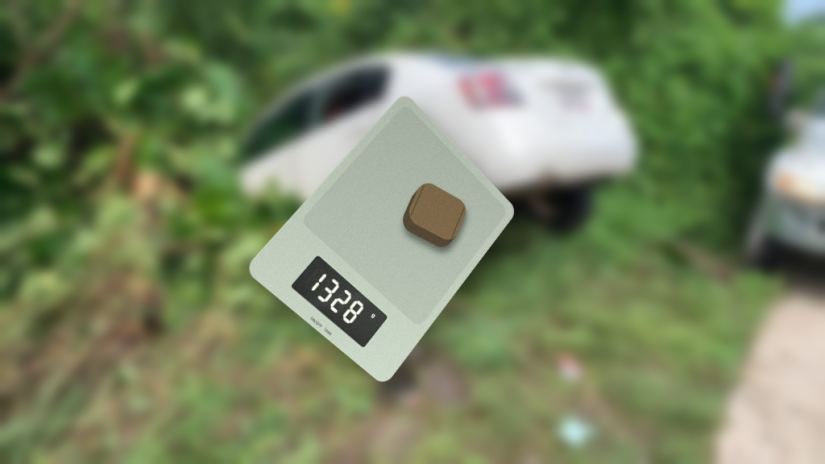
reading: {"value": 1328, "unit": "g"}
